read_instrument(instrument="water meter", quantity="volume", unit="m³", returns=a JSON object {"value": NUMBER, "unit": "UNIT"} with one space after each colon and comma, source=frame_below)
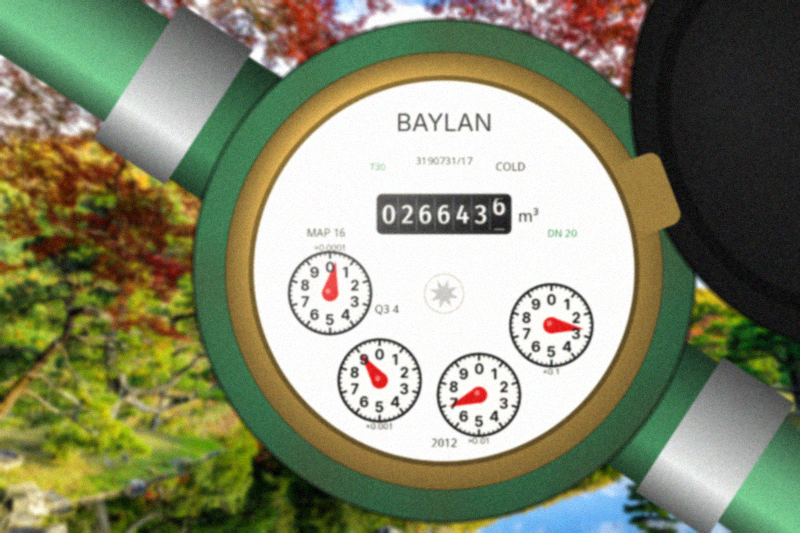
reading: {"value": 266436.2690, "unit": "m³"}
